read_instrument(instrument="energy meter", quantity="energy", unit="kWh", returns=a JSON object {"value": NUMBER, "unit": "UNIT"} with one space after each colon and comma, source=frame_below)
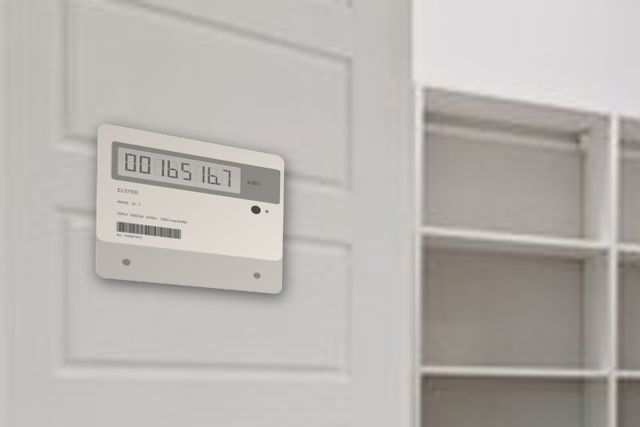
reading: {"value": 16516.7, "unit": "kWh"}
